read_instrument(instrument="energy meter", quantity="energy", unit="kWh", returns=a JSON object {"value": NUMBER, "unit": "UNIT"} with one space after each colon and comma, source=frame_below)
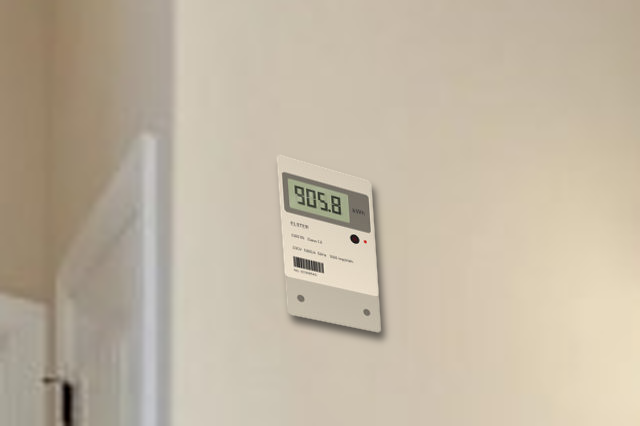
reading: {"value": 905.8, "unit": "kWh"}
